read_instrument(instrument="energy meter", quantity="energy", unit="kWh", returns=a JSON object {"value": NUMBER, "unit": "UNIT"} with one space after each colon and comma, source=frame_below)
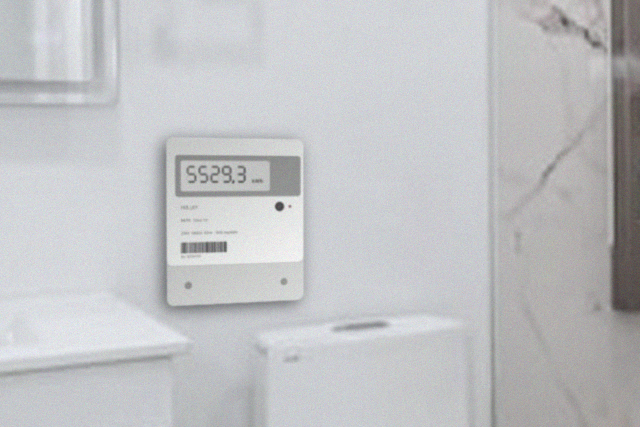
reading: {"value": 5529.3, "unit": "kWh"}
